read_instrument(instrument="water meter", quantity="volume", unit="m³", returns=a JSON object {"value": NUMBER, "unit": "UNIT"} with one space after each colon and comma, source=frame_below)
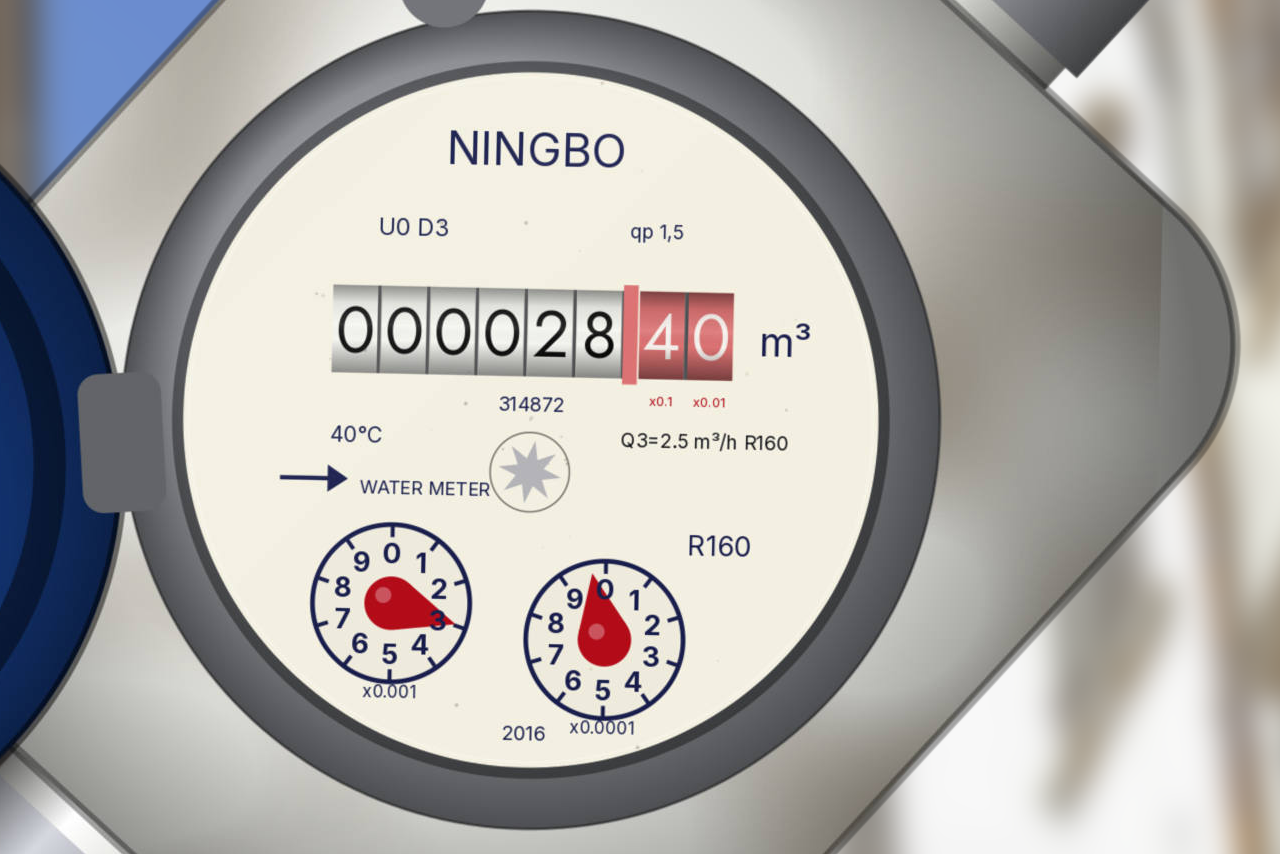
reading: {"value": 28.4029, "unit": "m³"}
